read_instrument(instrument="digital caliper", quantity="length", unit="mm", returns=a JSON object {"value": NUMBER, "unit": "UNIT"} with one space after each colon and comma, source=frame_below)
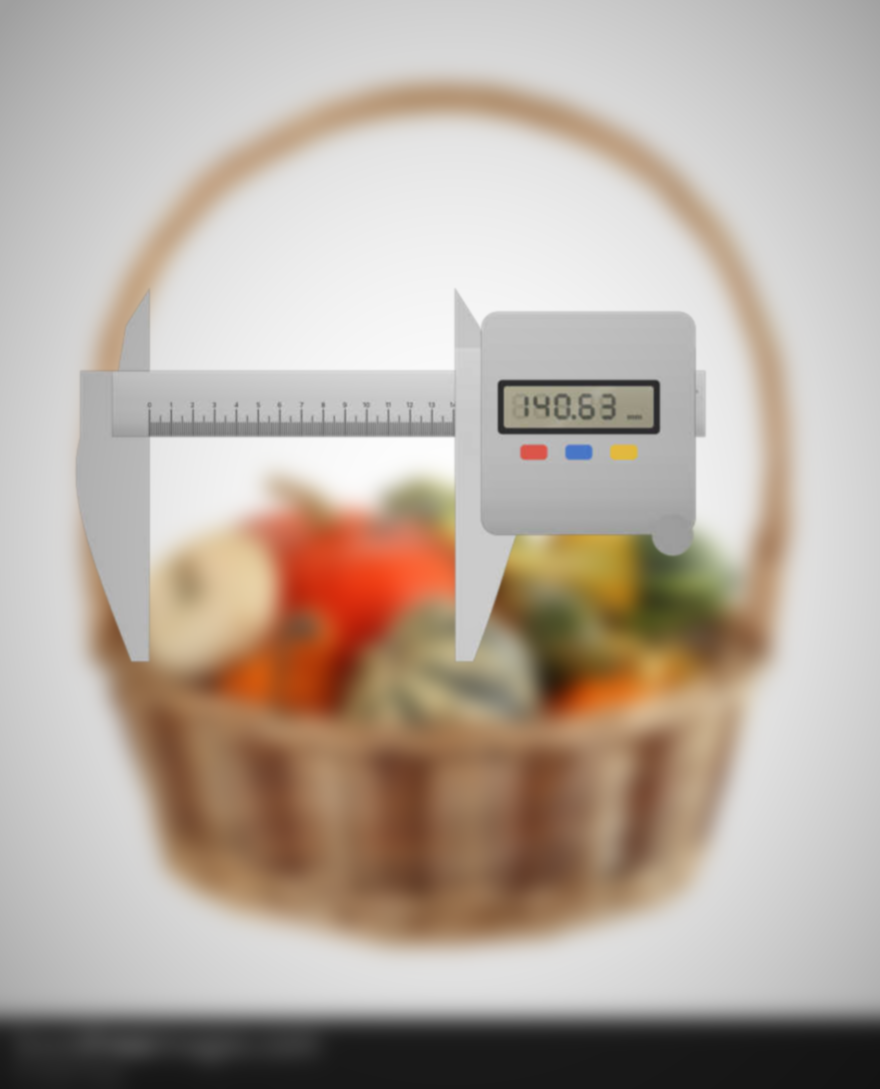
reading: {"value": 140.63, "unit": "mm"}
